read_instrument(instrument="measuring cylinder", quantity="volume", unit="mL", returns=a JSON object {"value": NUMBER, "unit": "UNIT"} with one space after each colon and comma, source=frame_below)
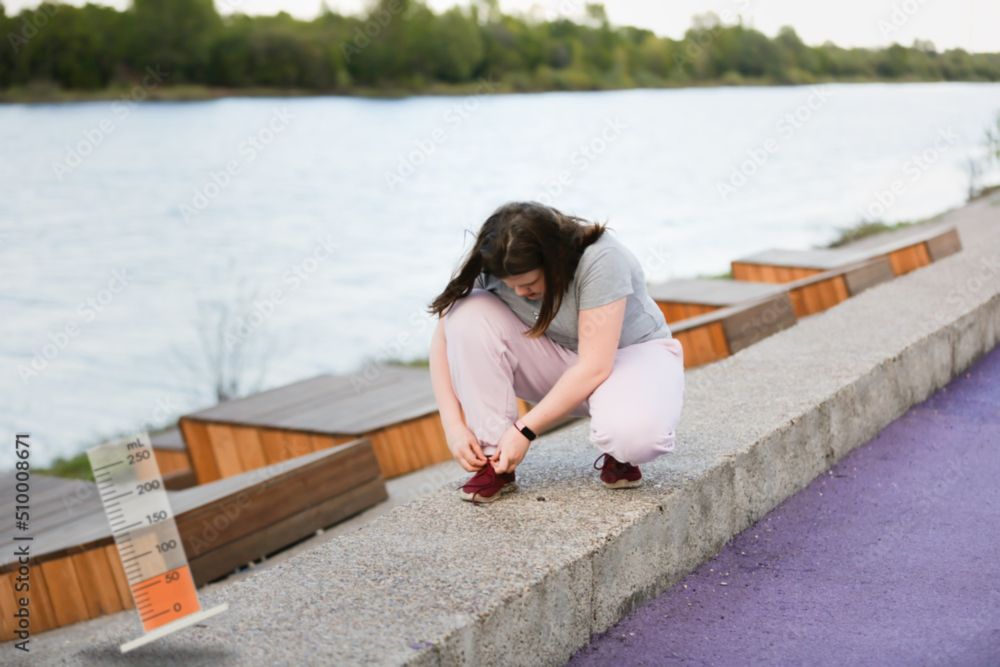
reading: {"value": 60, "unit": "mL"}
